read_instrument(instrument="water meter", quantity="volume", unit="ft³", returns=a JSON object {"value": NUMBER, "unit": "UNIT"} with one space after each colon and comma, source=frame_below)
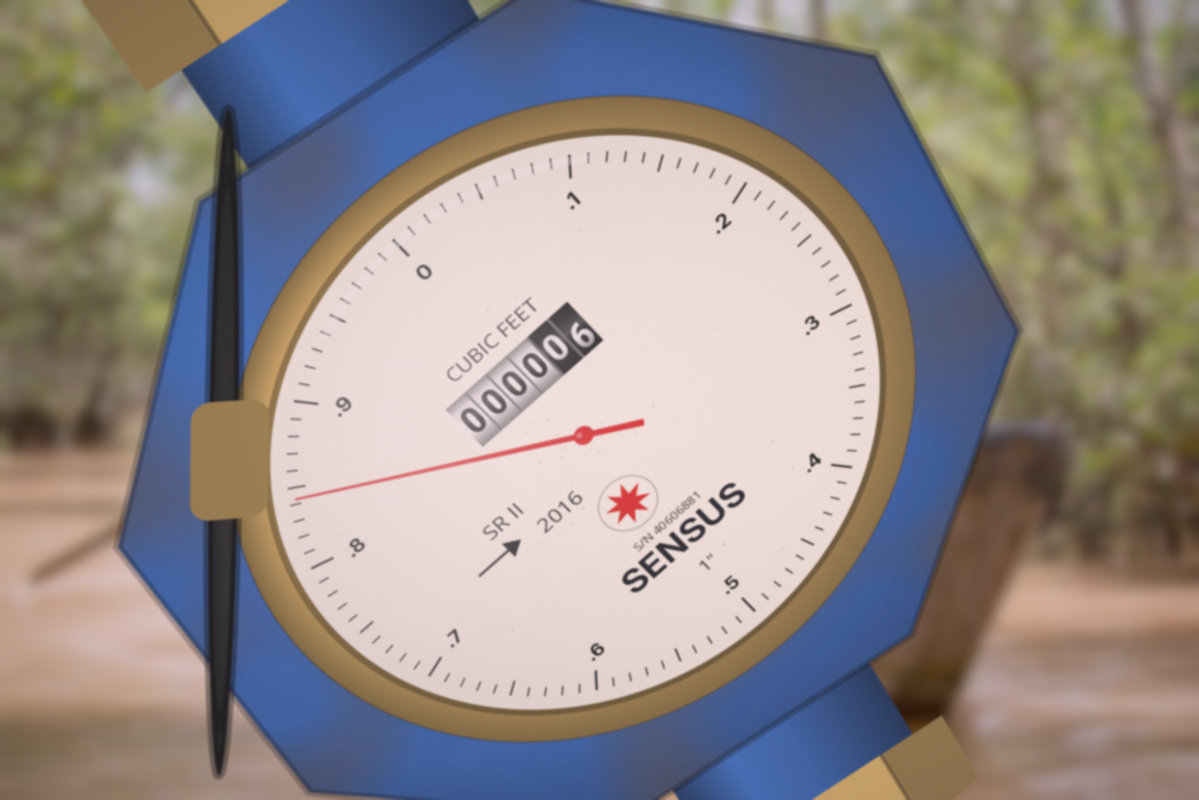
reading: {"value": 5.84, "unit": "ft³"}
